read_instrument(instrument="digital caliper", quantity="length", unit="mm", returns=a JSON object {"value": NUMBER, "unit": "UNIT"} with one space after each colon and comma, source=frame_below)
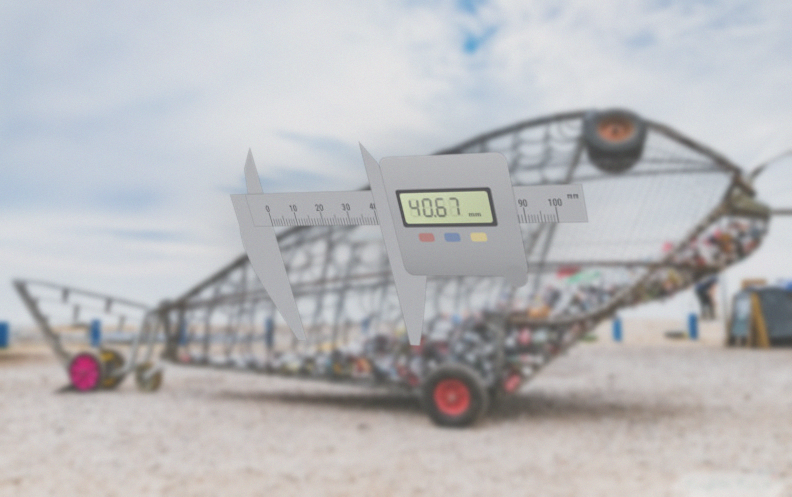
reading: {"value": 40.67, "unit": "mm"}
